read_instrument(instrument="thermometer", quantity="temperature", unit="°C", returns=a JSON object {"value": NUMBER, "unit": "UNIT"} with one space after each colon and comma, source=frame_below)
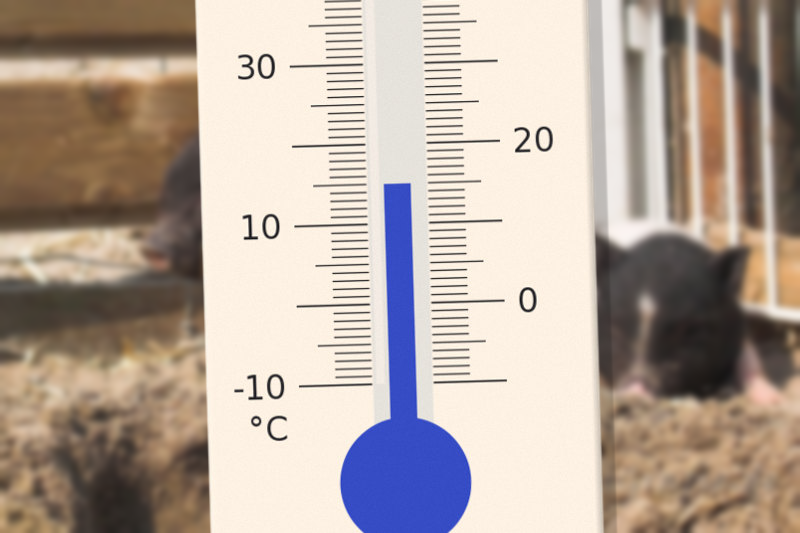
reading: {"value": 15, "unit": "°C"}
